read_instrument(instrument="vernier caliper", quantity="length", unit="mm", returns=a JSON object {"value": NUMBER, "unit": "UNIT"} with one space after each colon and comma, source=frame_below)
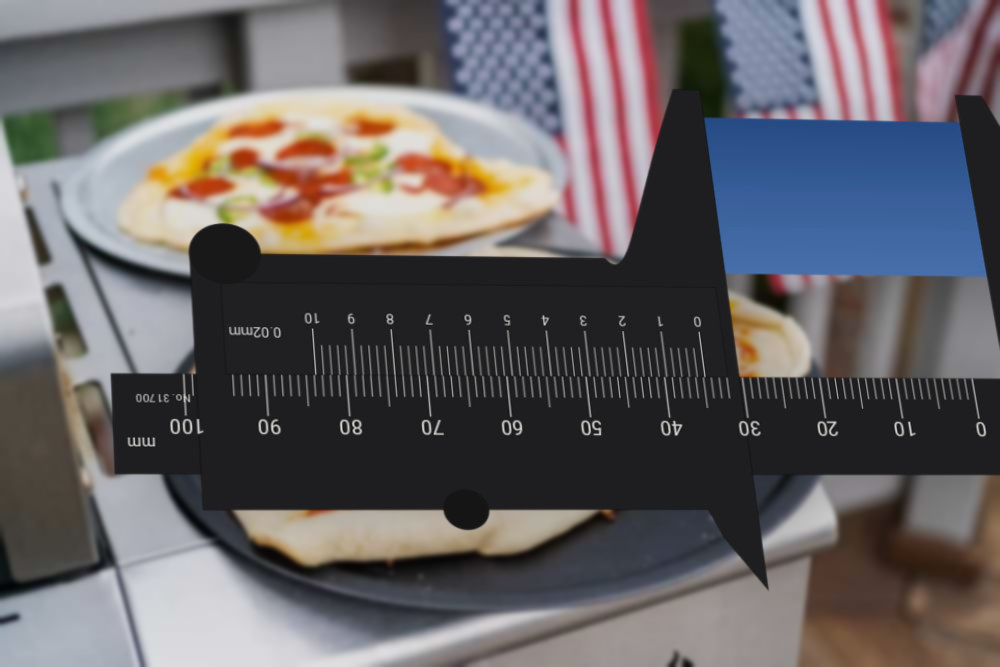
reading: {"value": 34.8, "unit": "mm"}
